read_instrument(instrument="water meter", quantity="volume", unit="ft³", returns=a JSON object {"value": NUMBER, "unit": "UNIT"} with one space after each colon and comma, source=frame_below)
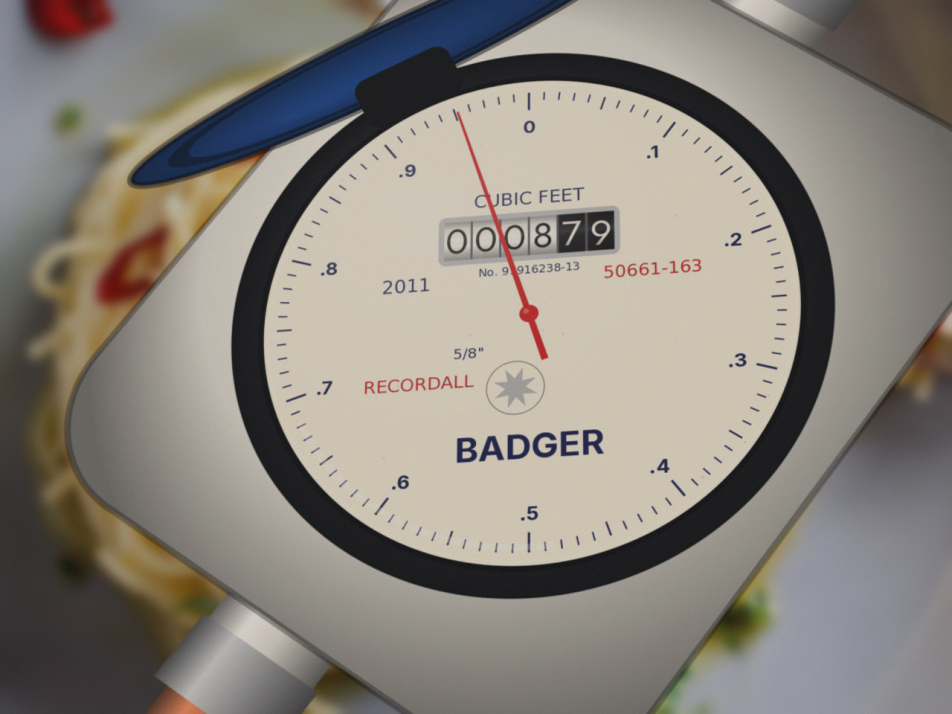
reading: {"value": 878.95, "unit": "ft³"}
